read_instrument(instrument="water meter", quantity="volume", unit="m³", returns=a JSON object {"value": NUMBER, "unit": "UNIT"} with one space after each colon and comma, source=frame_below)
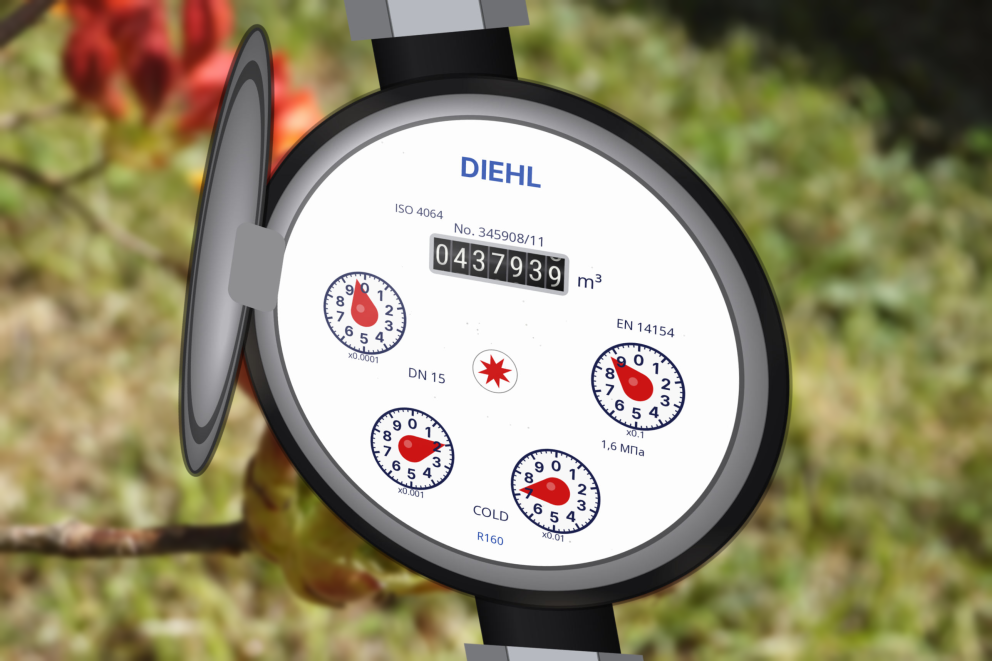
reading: {"value": 437938.8719, "unit": "m³"}
